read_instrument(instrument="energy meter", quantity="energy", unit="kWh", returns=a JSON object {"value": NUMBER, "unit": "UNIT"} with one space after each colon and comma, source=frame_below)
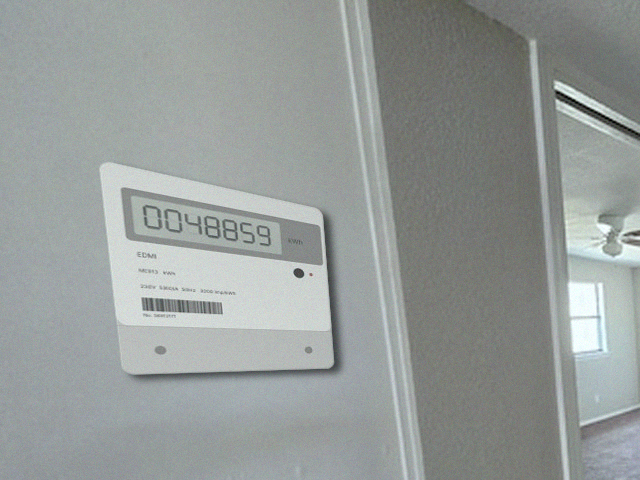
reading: {"value": 48859, "unit": "kWh"}
